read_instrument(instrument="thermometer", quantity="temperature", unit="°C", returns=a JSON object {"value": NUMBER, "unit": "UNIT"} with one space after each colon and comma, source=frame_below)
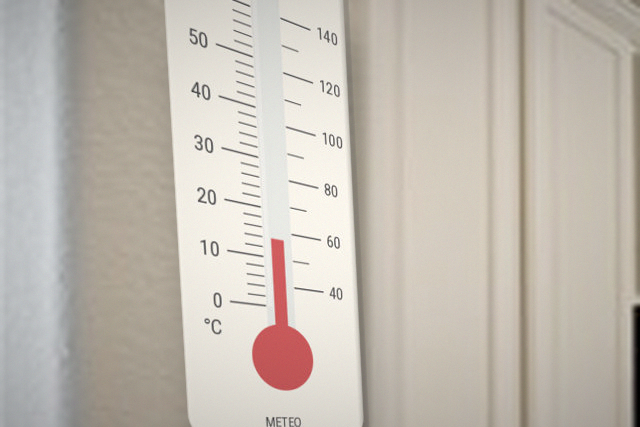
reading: {"value": 14, "unit": "°C"}
